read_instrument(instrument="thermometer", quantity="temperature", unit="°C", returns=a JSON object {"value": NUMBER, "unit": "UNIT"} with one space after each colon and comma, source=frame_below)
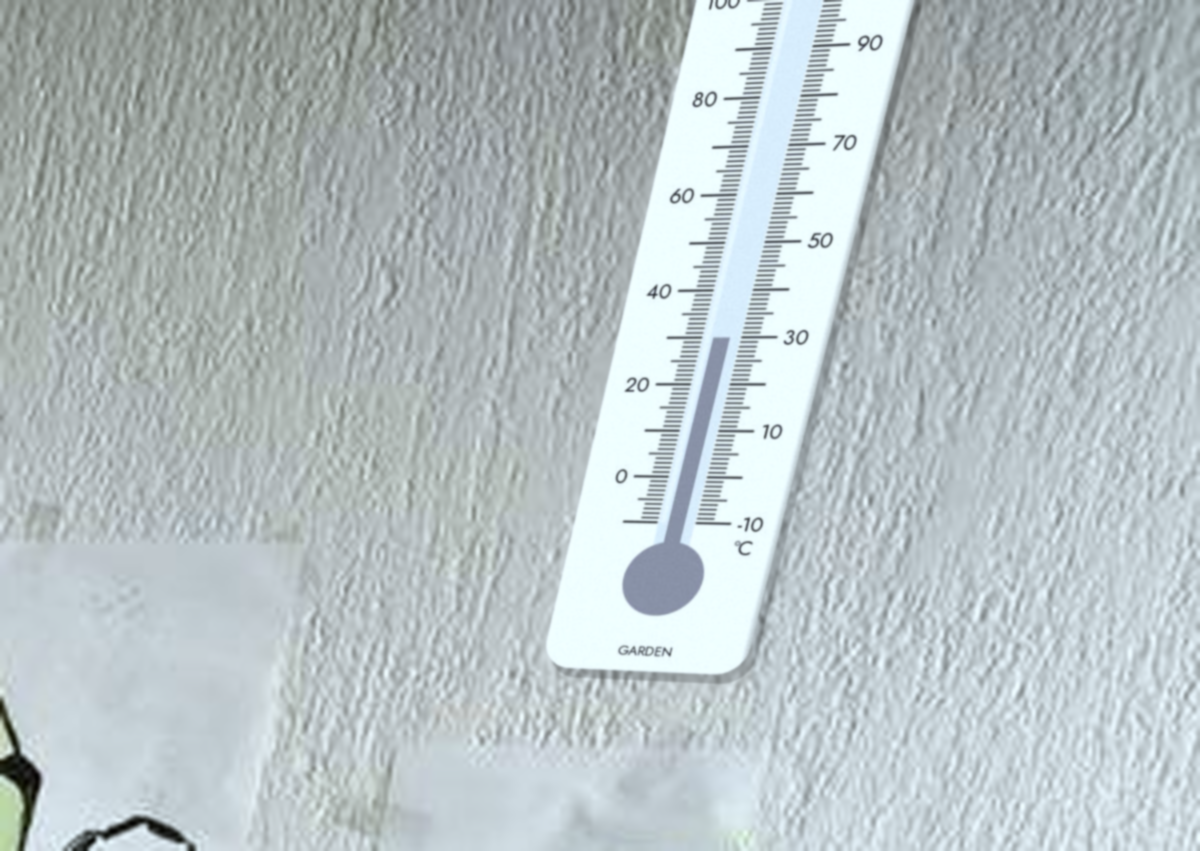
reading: {"value": 30, "unit": "°C"}
